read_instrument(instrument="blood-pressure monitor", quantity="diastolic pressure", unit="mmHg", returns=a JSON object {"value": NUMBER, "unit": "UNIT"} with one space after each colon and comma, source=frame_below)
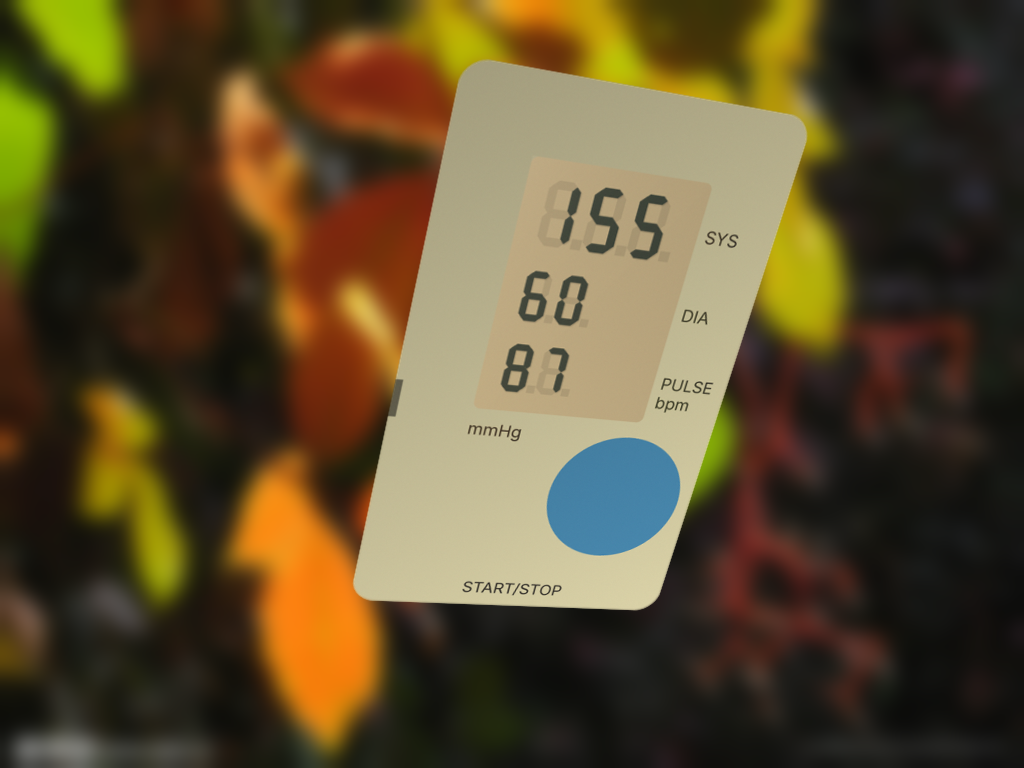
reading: {"value": 60, "unit": "mmHg"}
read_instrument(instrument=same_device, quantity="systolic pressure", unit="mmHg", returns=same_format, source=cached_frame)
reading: {"value": 155, "unit": "mmHg"}
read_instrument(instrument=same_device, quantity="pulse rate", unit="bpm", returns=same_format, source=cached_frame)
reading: {"value": 87, "unit": "bpm"}
